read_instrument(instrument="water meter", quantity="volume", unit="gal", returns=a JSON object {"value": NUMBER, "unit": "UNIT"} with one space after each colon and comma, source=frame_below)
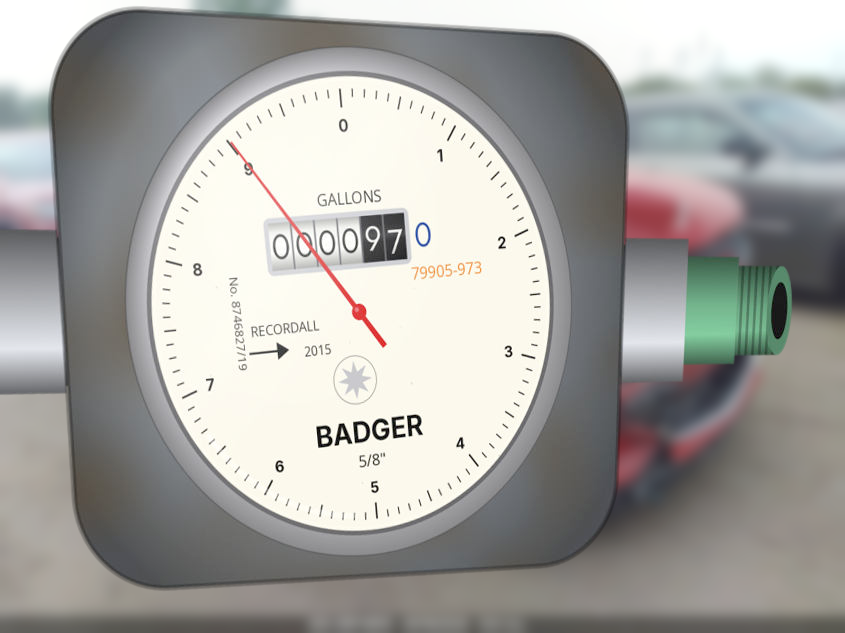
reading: {"value": 969.0, "unit": "gal"}
